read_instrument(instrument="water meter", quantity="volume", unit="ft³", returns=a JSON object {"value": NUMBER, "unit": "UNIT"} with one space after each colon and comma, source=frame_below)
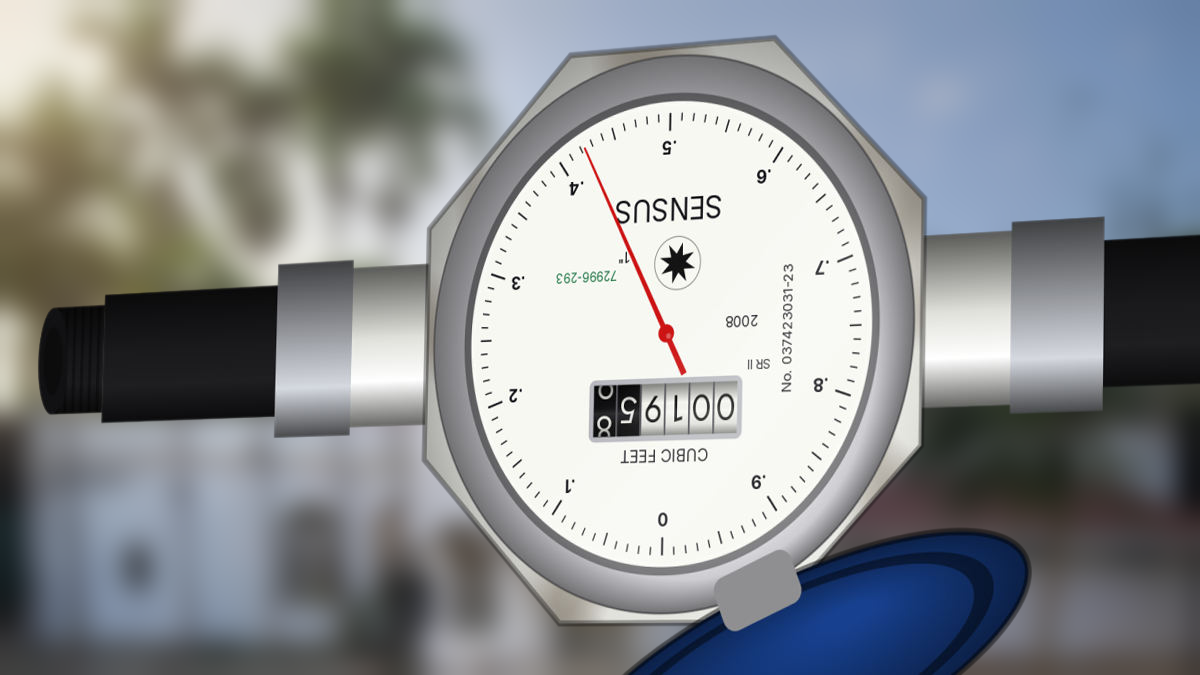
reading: {"value": 1958.42, "unit": "ft³"}
